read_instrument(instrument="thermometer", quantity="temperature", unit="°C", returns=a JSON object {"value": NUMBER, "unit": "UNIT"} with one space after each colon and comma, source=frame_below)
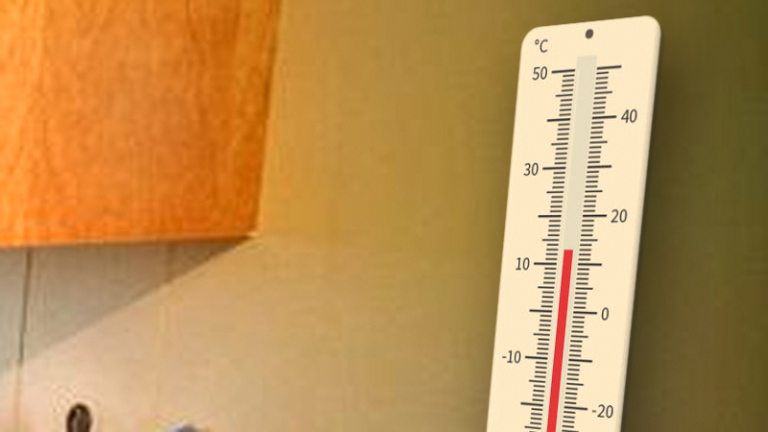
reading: {"value": 13, "unit": "°C"}
